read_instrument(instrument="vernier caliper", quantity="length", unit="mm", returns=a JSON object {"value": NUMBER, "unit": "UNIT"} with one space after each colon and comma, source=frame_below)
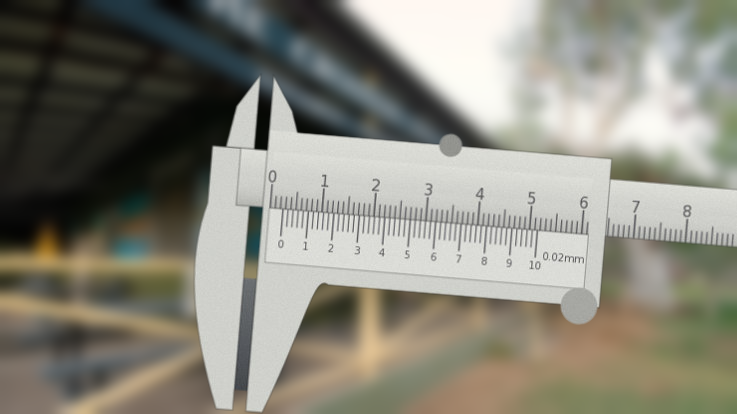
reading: {"value": 2.5, "unit": "mm"}
